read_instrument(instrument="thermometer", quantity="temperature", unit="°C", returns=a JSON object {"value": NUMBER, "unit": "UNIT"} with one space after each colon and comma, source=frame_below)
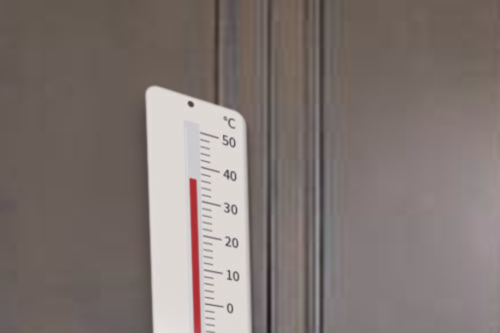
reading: {"value": 36, "unit": "°C"}
